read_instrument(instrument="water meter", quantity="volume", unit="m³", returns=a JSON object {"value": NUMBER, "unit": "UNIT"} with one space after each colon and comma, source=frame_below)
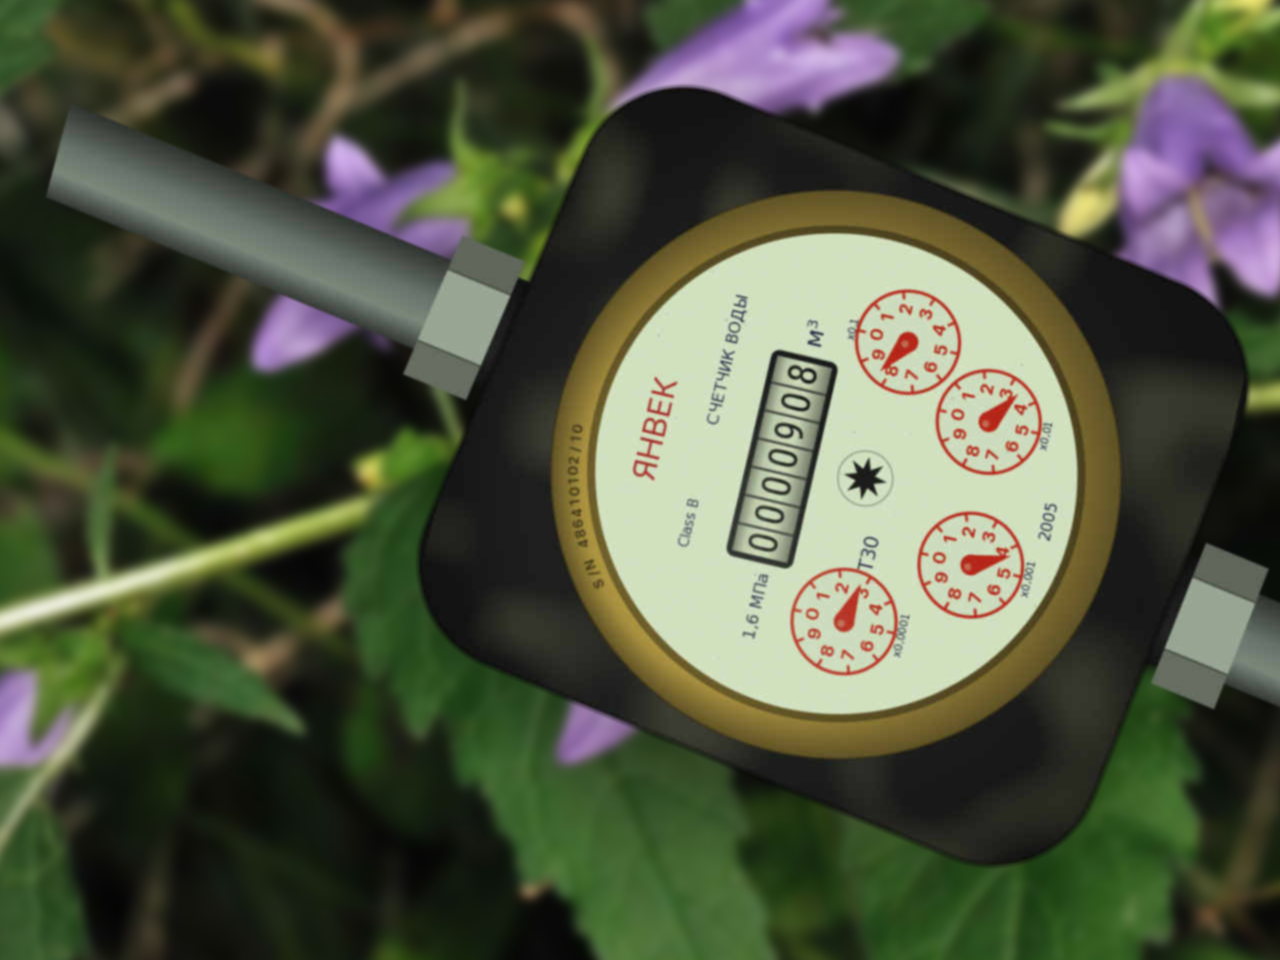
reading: {"value": 908.8342, "unit": "m³"}
